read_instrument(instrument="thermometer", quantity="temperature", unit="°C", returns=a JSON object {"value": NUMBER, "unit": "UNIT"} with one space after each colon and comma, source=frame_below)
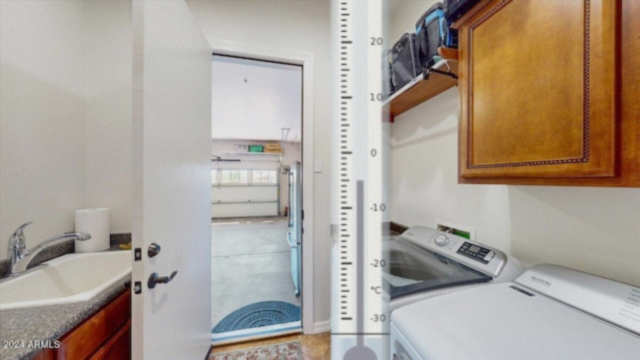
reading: {"value": -5, "unit": "°C"}
